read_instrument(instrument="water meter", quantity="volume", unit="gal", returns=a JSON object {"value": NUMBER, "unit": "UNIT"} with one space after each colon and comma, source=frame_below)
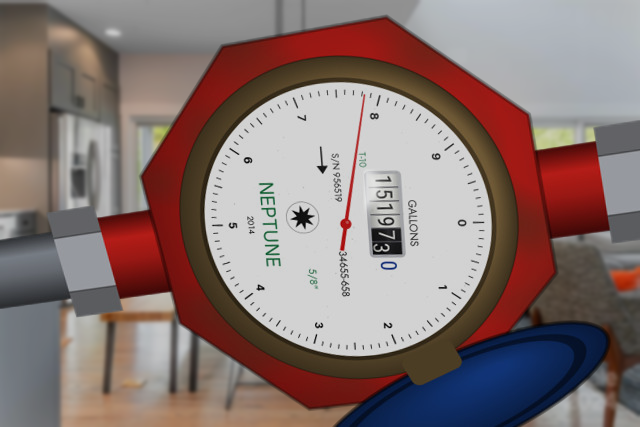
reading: {"value": 1519727.8, "unit": "gal"}
